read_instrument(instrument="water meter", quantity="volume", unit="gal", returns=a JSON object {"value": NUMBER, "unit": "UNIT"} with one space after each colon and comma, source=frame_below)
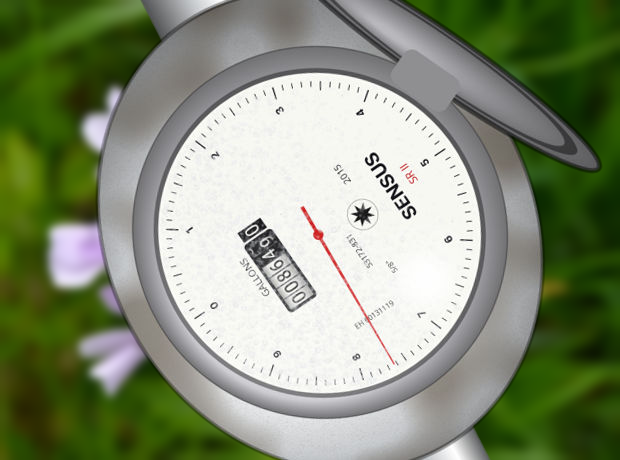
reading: {"value": 86487.6, "unit": "gal"}
